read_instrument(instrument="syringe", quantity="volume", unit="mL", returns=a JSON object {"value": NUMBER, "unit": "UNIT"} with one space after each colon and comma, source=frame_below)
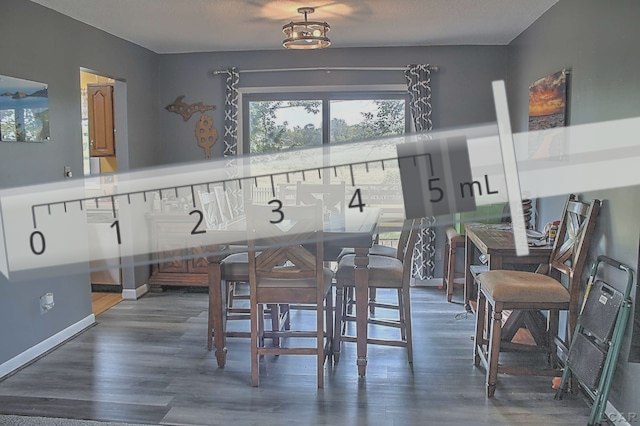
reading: {"value": 4.6, "unit": "mL"}
